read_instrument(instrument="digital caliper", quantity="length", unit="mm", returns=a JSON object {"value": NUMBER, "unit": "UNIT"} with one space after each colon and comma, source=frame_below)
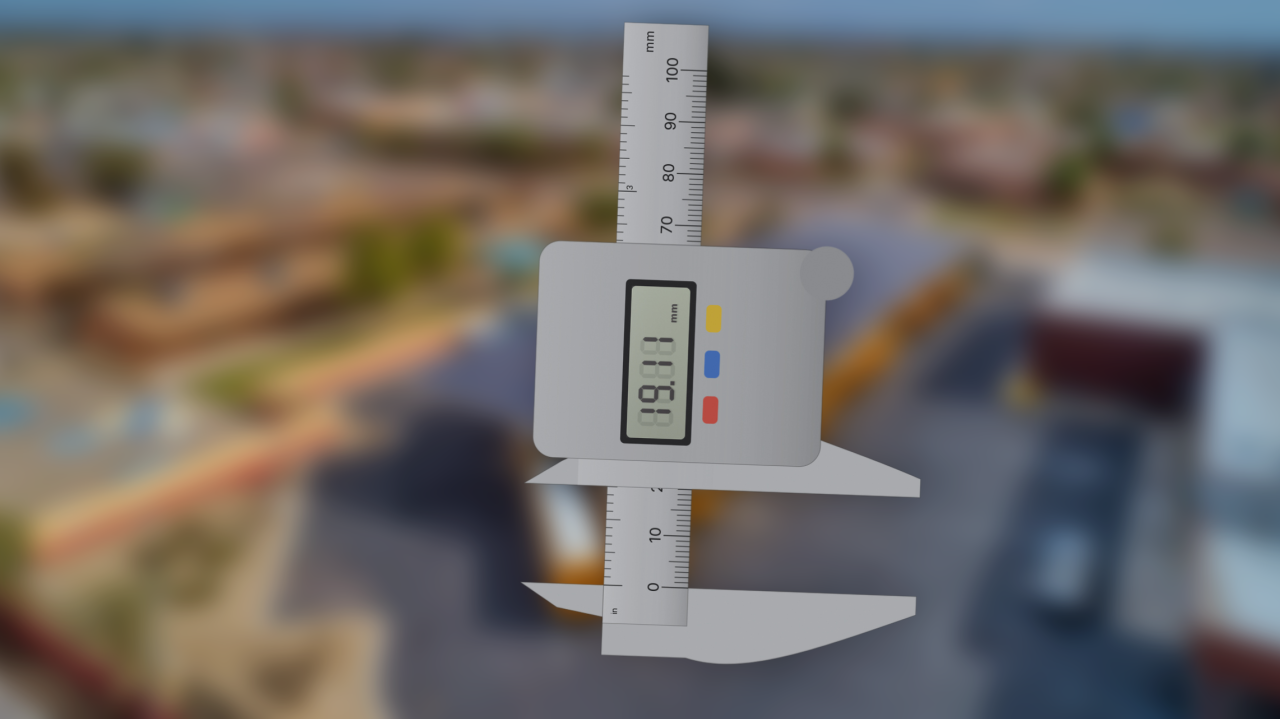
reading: {"value": 19.11, "unit": "mm"}
